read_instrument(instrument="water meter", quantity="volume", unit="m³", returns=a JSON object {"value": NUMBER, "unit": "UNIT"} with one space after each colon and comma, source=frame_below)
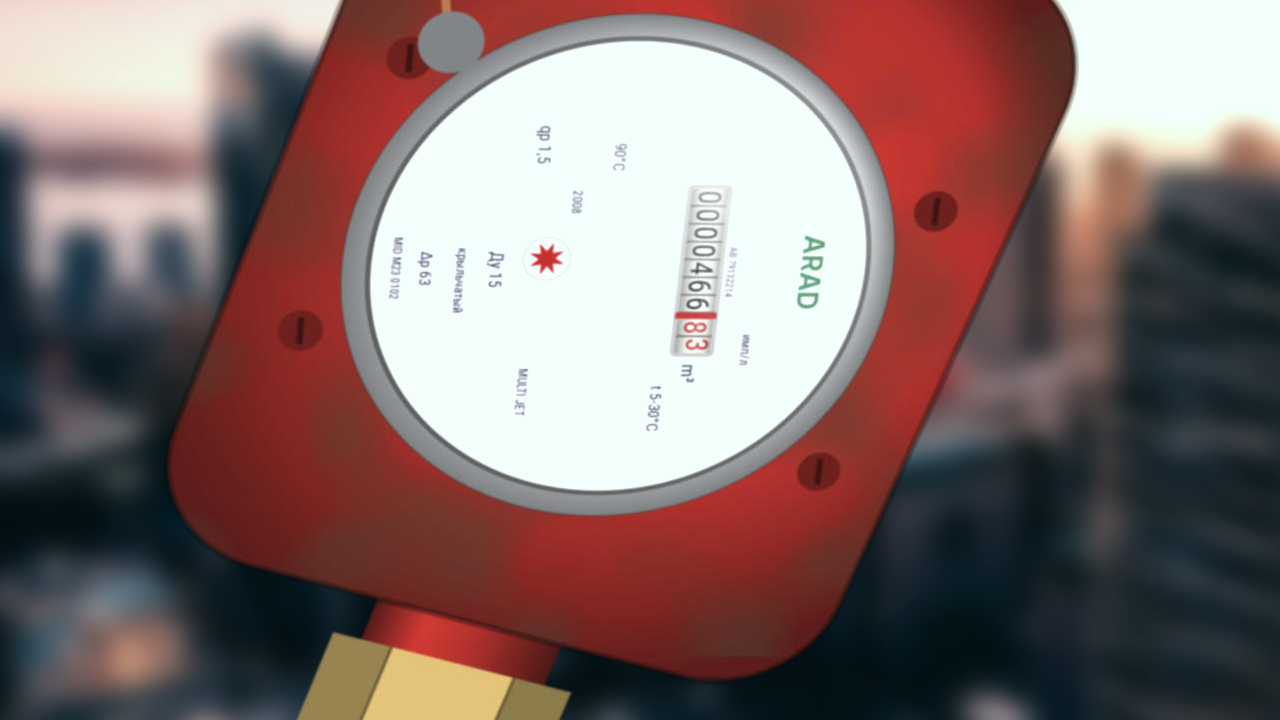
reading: {"value": 466.83, "unit": "m³"}
